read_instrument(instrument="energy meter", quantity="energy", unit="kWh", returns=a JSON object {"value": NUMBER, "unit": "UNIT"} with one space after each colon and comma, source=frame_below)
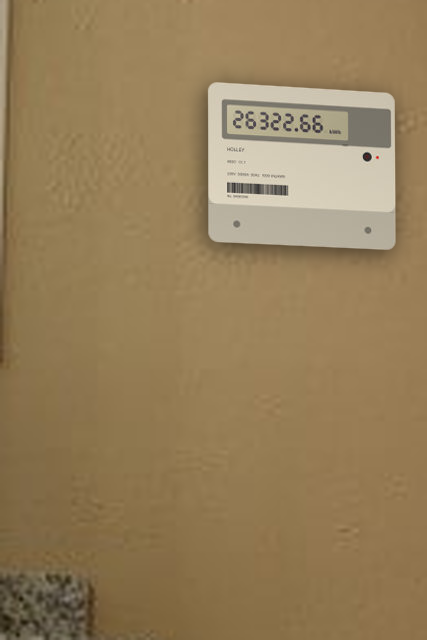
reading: {"value": 26322.66, "unit": "kWh"}
